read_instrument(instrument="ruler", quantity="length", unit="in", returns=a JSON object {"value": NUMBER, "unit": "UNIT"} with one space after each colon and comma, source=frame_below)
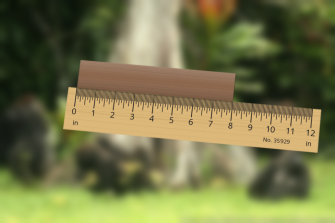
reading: {"value": 8, "unit": "in"}
